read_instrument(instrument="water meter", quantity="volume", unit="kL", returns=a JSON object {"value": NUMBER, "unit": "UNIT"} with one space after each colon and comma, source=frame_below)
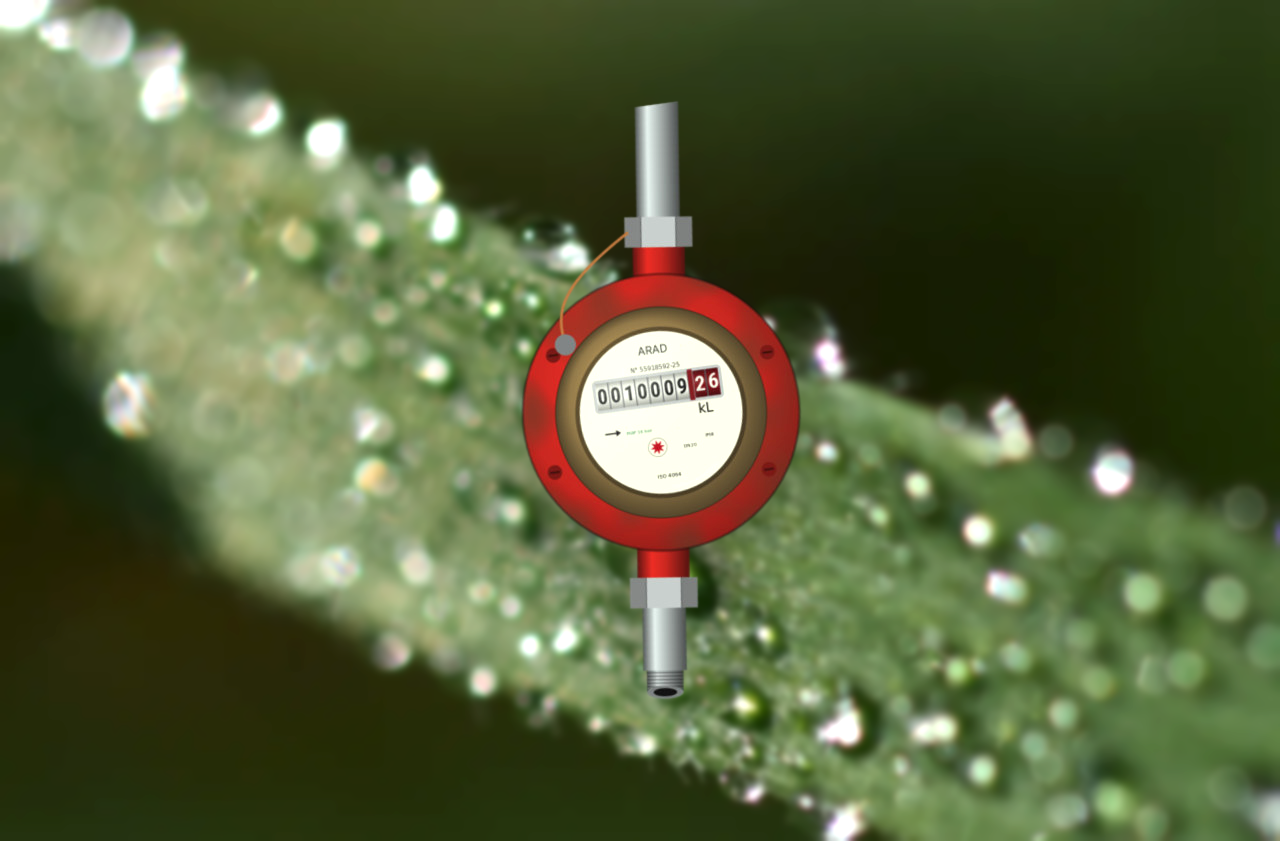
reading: {"value": 10009.26, "unit": "kL"}
